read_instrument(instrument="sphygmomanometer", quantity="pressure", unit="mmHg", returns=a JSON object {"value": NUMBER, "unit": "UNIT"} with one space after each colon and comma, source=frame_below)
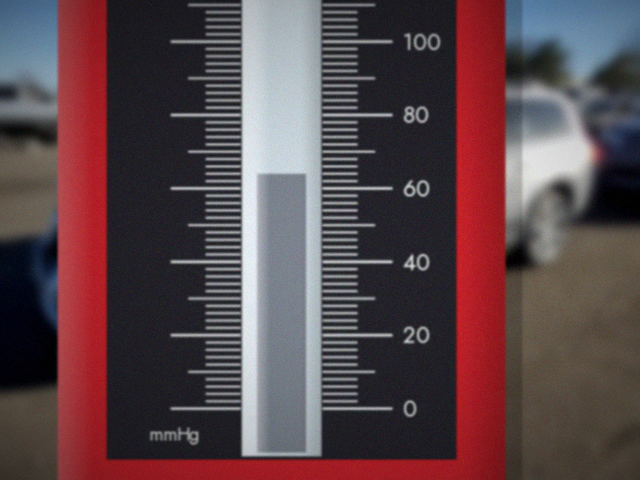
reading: {"value": 64, "unit": "mmHg"}
